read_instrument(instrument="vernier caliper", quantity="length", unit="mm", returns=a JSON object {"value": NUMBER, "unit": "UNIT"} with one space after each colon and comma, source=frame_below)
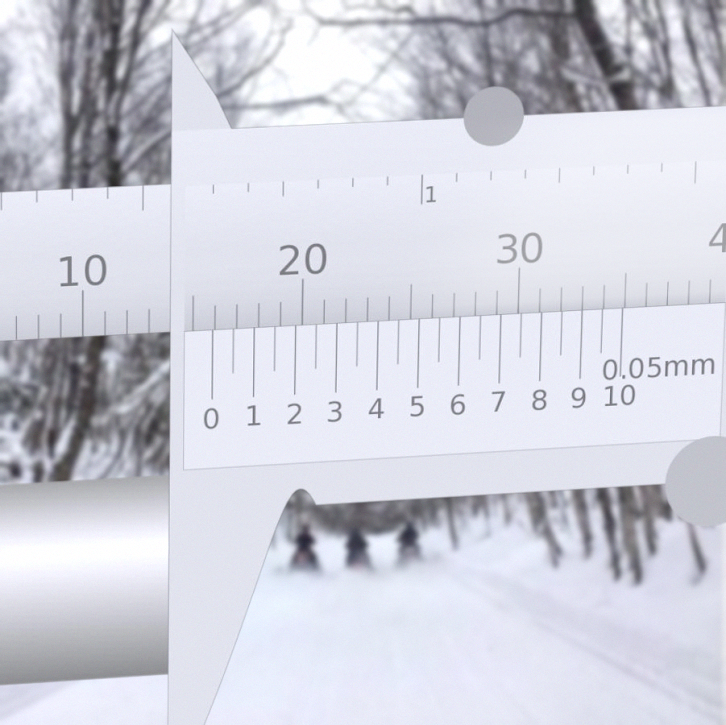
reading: {"value": 15.90, "unit": "mm"}
